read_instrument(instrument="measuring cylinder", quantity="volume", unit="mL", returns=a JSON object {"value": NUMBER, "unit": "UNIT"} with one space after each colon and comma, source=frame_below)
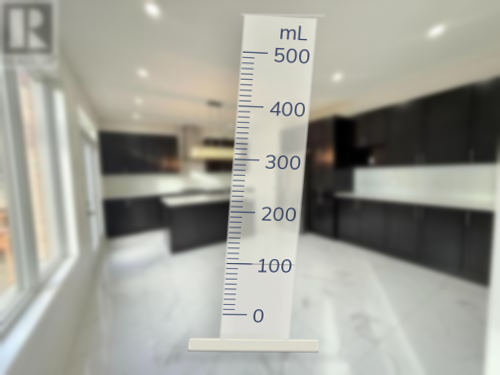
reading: {"value": 100, "unit": "mL"}
